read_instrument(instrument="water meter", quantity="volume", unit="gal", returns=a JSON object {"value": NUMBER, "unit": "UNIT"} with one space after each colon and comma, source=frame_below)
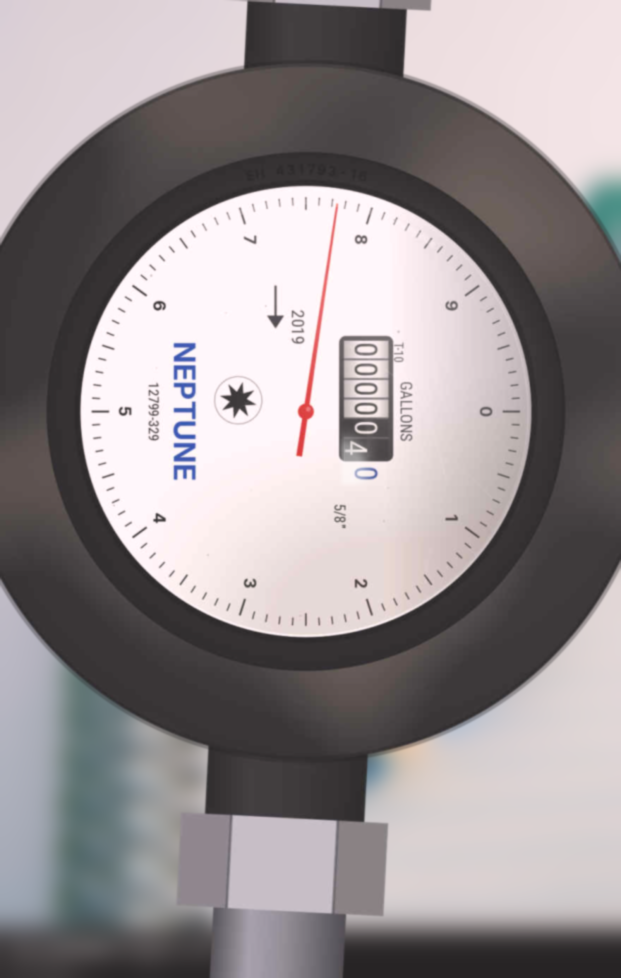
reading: {"value": 37.7, "unit": "gal"}
